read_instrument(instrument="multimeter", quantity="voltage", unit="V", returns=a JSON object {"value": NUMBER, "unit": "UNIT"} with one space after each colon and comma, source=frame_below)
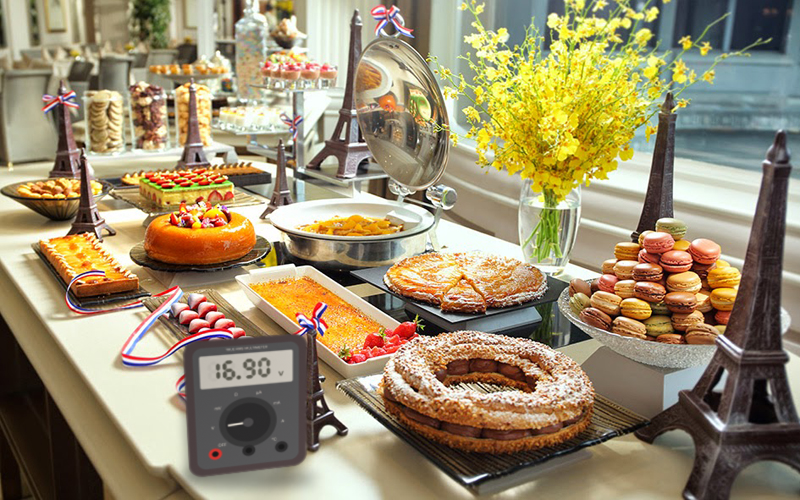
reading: {"value": 16.90, "unit": "V"}
